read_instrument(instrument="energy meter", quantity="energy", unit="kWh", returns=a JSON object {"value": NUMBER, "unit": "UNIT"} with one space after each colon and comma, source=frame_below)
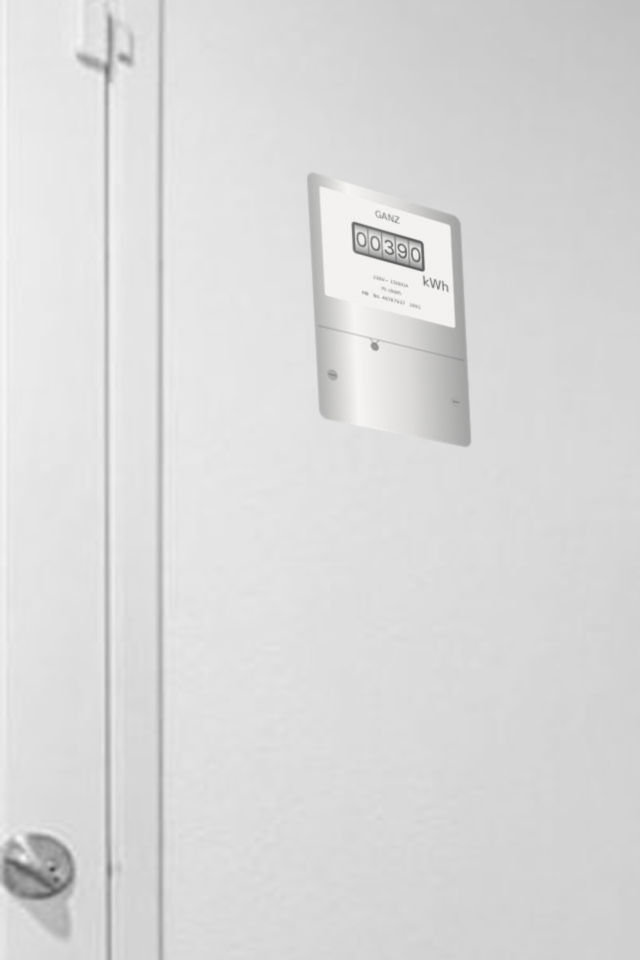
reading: {"value": 390, "unit": "kWh"}
